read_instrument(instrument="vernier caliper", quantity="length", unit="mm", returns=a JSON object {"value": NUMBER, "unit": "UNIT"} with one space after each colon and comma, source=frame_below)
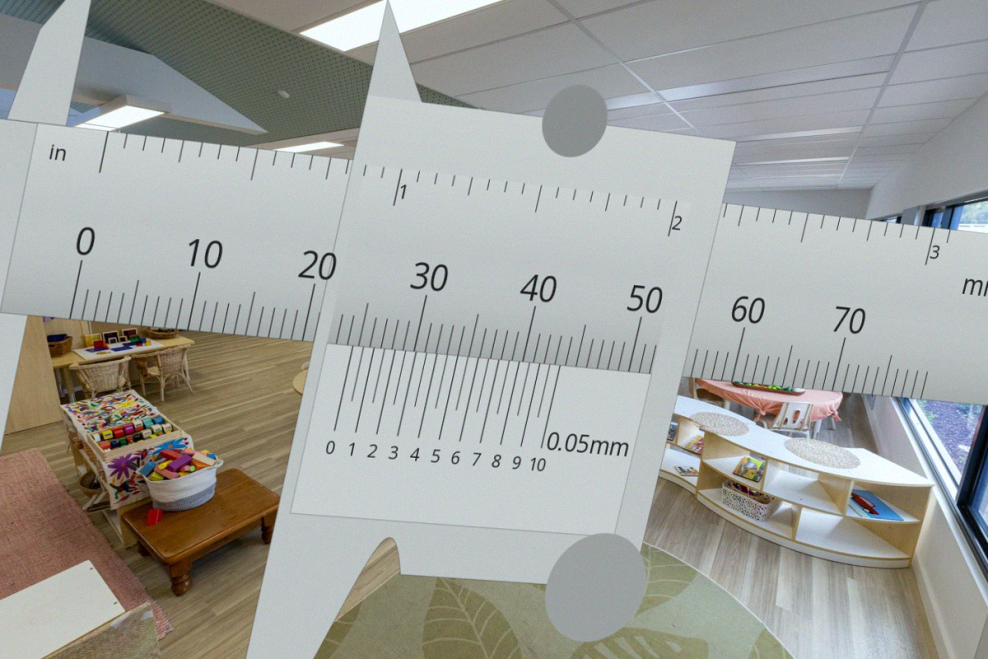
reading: {"value": 24.5, "unit": "mm"}
